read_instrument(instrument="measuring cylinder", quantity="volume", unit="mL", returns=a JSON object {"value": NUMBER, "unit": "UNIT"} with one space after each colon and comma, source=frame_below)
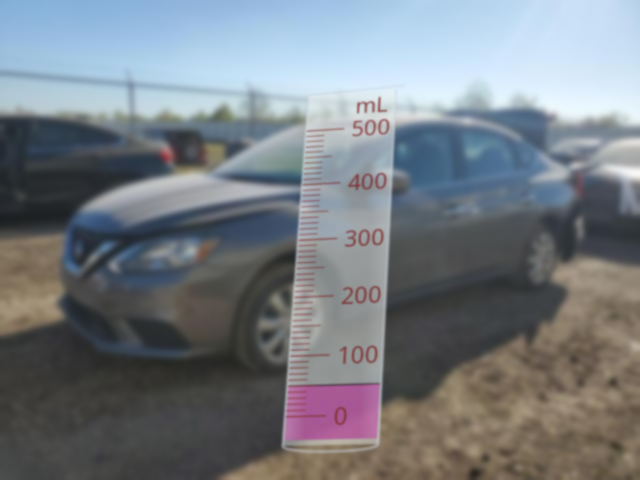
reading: {"value": 50, "unit": "mL"}
